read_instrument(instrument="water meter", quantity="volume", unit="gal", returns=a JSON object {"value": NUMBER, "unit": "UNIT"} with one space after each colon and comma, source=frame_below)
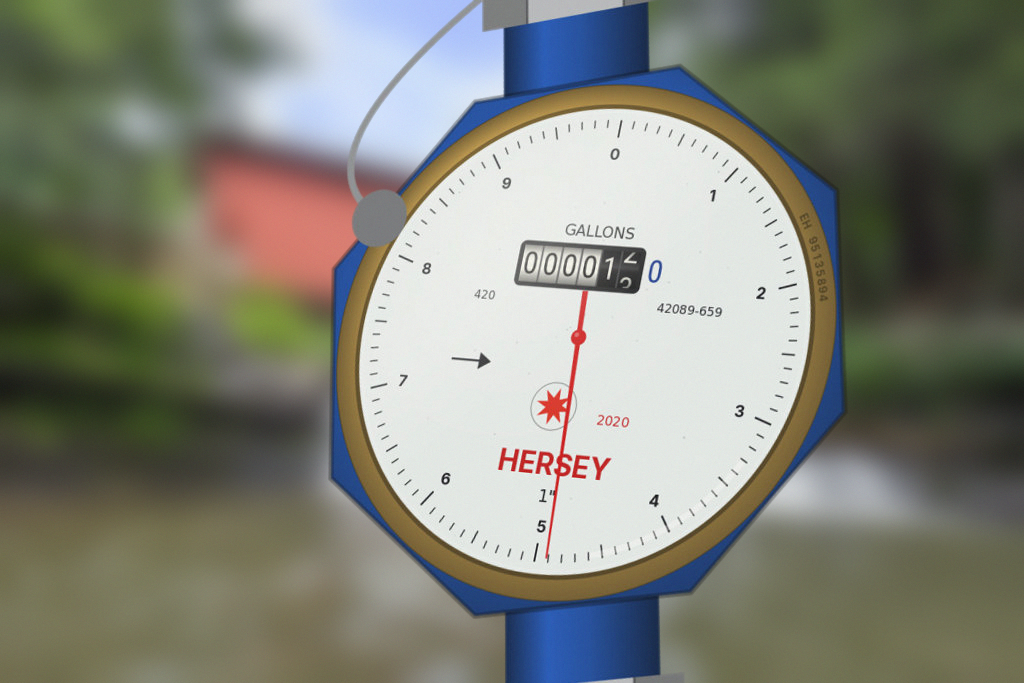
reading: {"value": 124.9, "unit": "gal"}
